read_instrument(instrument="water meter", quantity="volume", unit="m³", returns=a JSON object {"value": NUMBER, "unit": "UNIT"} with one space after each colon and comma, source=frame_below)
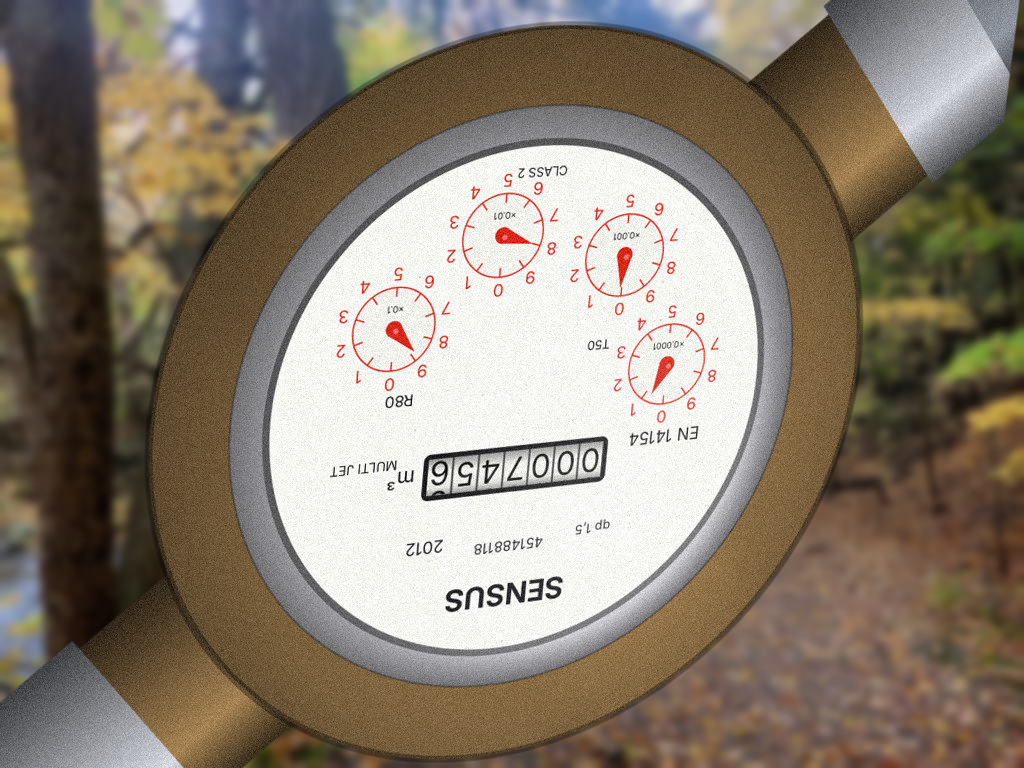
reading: {"value": 7455.8800, "unit": "m³"}
